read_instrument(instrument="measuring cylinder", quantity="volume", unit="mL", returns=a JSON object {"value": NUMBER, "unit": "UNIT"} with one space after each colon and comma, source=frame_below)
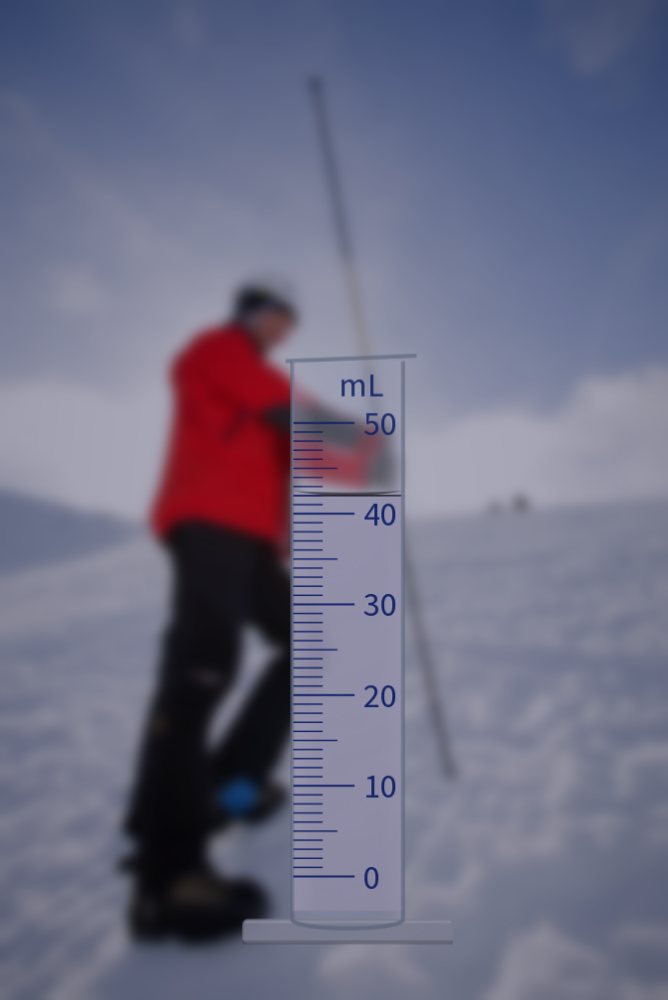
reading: {"value": 42, "unit": "mL"}
